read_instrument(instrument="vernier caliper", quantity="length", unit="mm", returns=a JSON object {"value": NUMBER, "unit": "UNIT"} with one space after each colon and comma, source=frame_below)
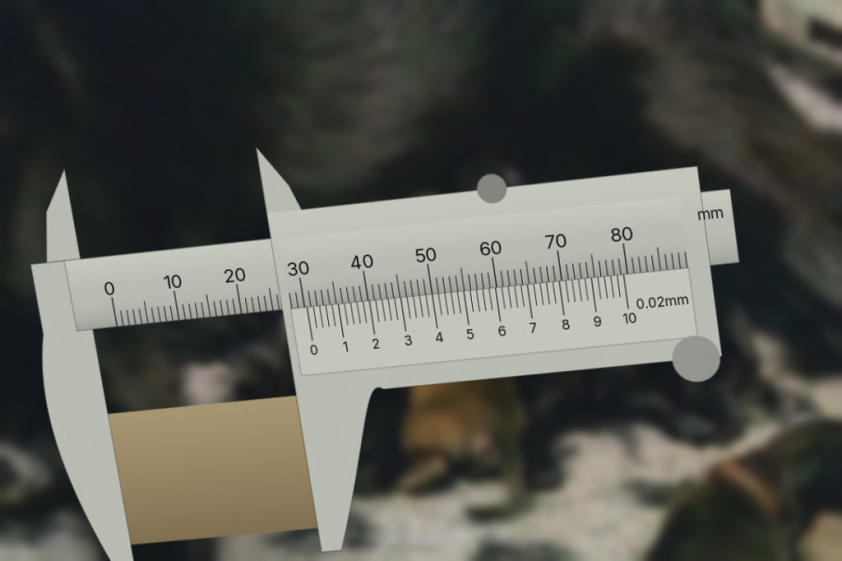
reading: {"value": 30.4, "unit": "mm"}
